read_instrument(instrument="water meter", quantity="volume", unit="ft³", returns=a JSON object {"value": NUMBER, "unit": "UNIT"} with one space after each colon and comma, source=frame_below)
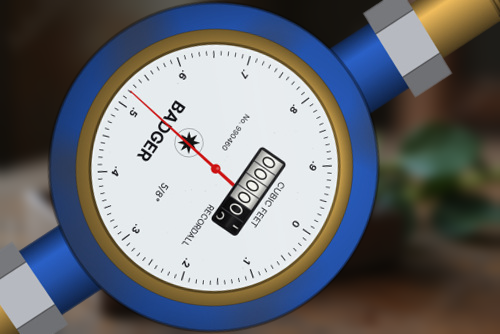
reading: {"value": 1.52, "unit": "ft³"}
